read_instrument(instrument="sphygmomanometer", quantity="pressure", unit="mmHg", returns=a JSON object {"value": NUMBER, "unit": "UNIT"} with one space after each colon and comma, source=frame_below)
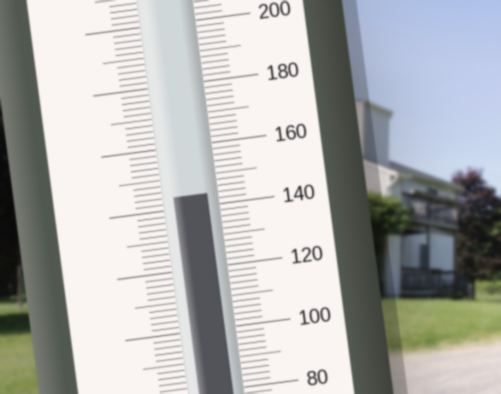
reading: {"value": 144, "unit": "mmHg"}
